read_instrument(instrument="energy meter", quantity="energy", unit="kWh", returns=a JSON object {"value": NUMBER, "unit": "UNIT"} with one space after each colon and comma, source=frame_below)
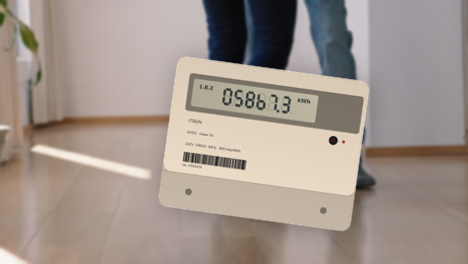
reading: {"value": 5867.3, "unit": "kWh"}
